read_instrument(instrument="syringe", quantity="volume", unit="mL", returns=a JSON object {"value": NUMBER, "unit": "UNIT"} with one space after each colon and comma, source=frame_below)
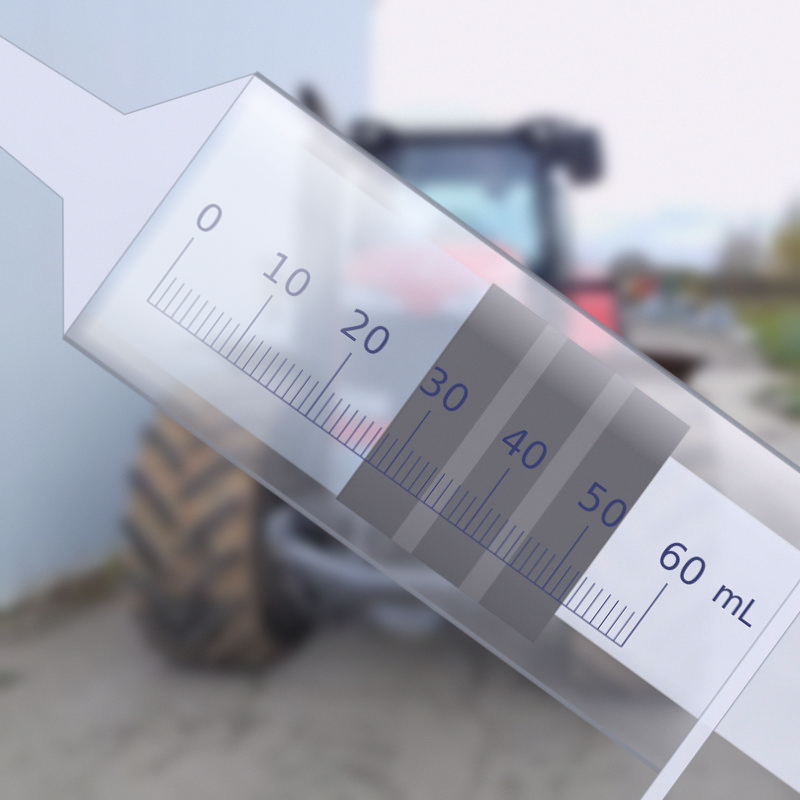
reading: {"value": 27.5, "unit": "mL"}
